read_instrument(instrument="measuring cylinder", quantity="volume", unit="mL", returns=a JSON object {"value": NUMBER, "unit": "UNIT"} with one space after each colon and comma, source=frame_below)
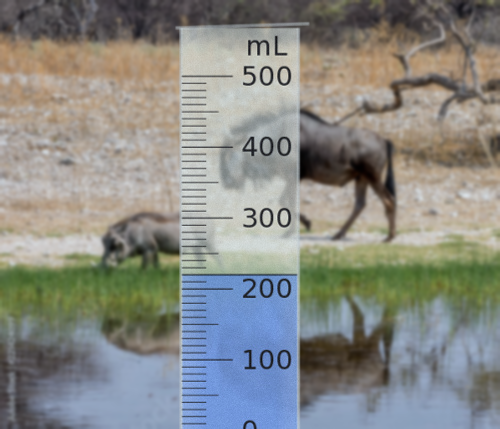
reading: {"value": 220, "unit": "mL"}
